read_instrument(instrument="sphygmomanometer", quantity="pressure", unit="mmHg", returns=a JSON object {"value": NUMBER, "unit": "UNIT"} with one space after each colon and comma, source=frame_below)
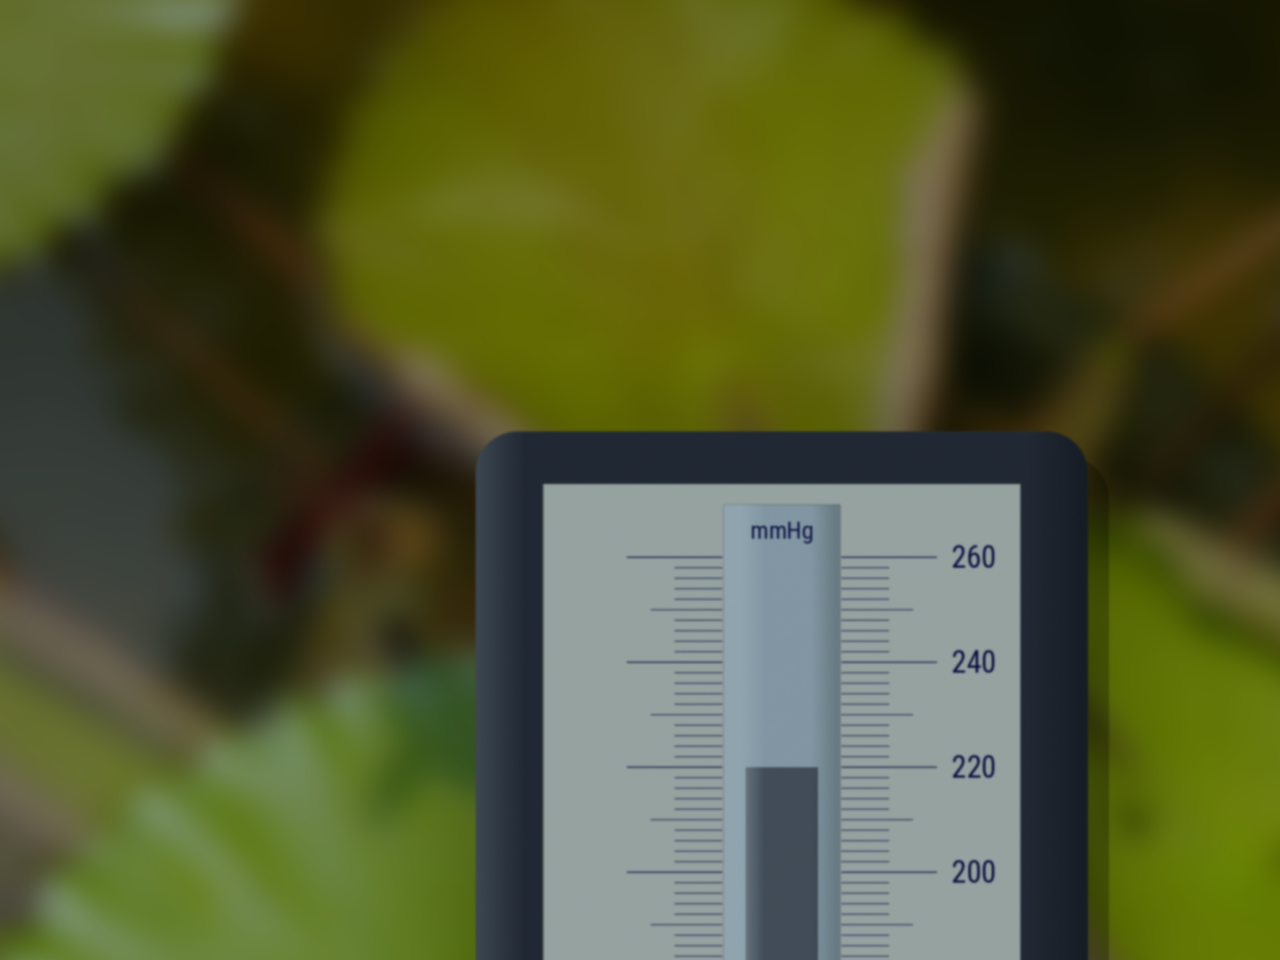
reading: {"value": 220, "unit": "mmHg"}
